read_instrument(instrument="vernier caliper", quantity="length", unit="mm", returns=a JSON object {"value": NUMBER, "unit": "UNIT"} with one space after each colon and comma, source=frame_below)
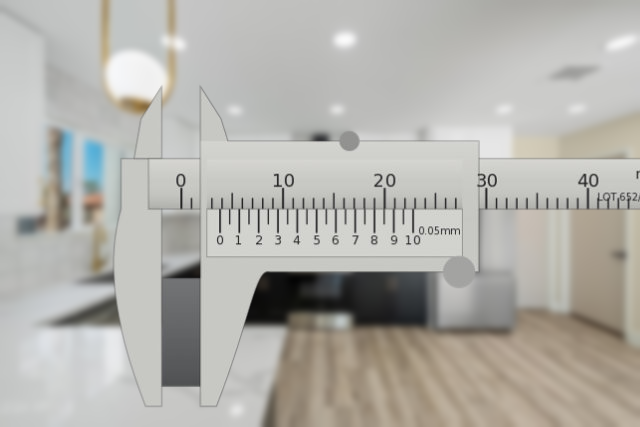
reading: {"value": 3.8, "unit": "mm"}
